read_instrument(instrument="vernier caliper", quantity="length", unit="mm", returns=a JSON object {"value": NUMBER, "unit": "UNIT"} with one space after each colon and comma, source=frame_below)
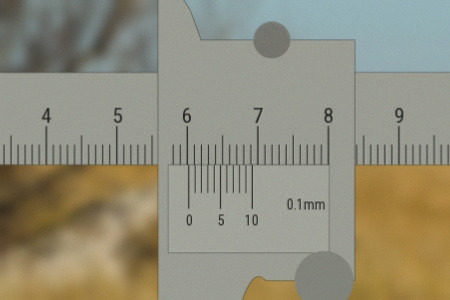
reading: {"value": 60.2, "unit": "mm"}
